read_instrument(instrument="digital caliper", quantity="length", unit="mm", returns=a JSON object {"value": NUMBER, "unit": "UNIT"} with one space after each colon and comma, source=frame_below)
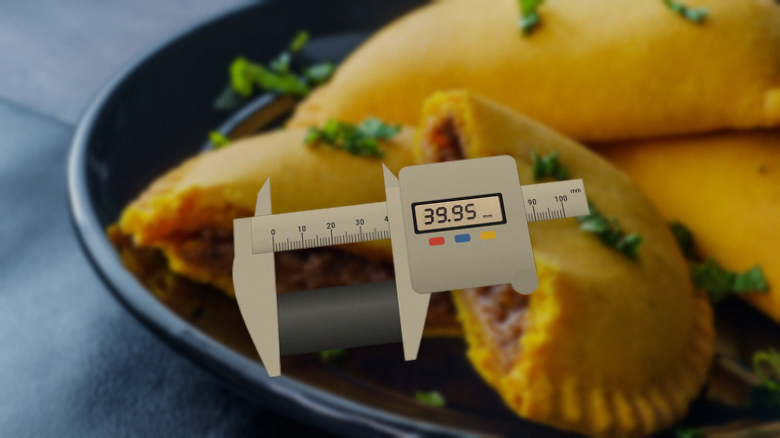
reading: {"value": 39.95, "unit": "mm"}
